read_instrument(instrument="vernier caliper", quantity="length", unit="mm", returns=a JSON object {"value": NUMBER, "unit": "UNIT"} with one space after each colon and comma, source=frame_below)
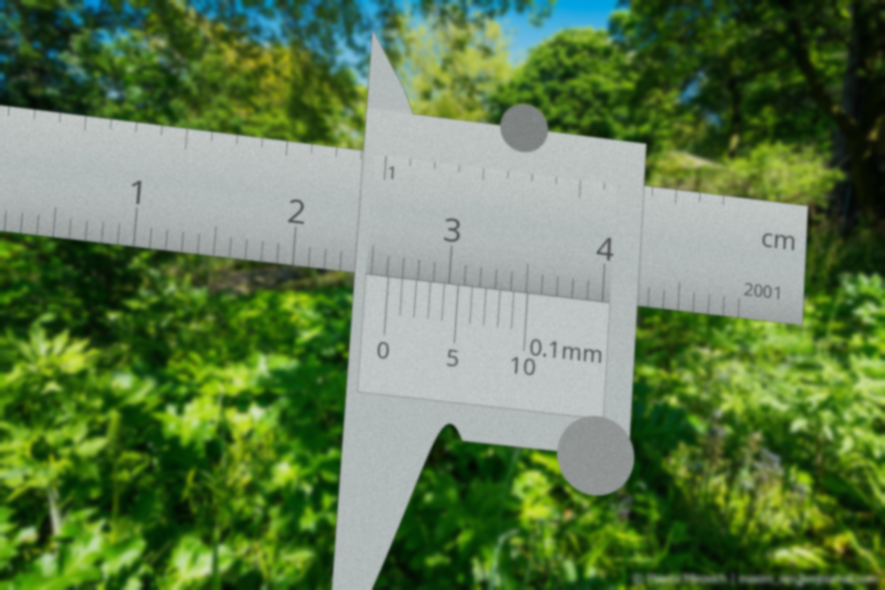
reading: {"value": 26.1, "unit": "mm"}
